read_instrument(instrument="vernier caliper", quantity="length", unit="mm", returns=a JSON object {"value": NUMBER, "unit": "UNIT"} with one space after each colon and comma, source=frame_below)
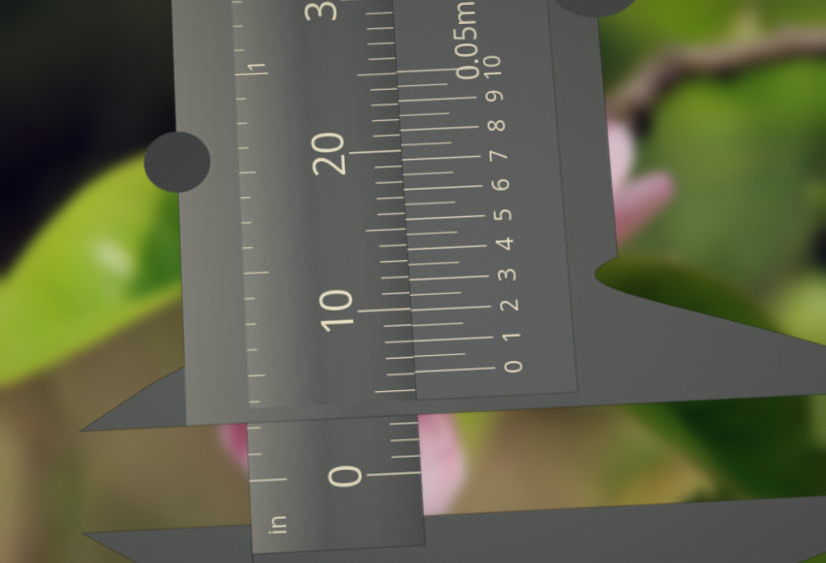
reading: {"value": 6.1, "unit": "mm"}
